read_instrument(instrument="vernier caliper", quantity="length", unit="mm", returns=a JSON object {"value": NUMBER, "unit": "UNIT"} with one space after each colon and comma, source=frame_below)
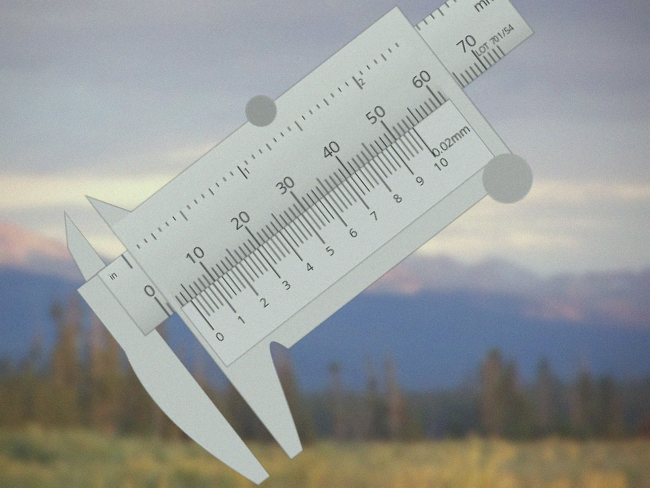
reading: {"value": 4.6, "unit": "mm"}
